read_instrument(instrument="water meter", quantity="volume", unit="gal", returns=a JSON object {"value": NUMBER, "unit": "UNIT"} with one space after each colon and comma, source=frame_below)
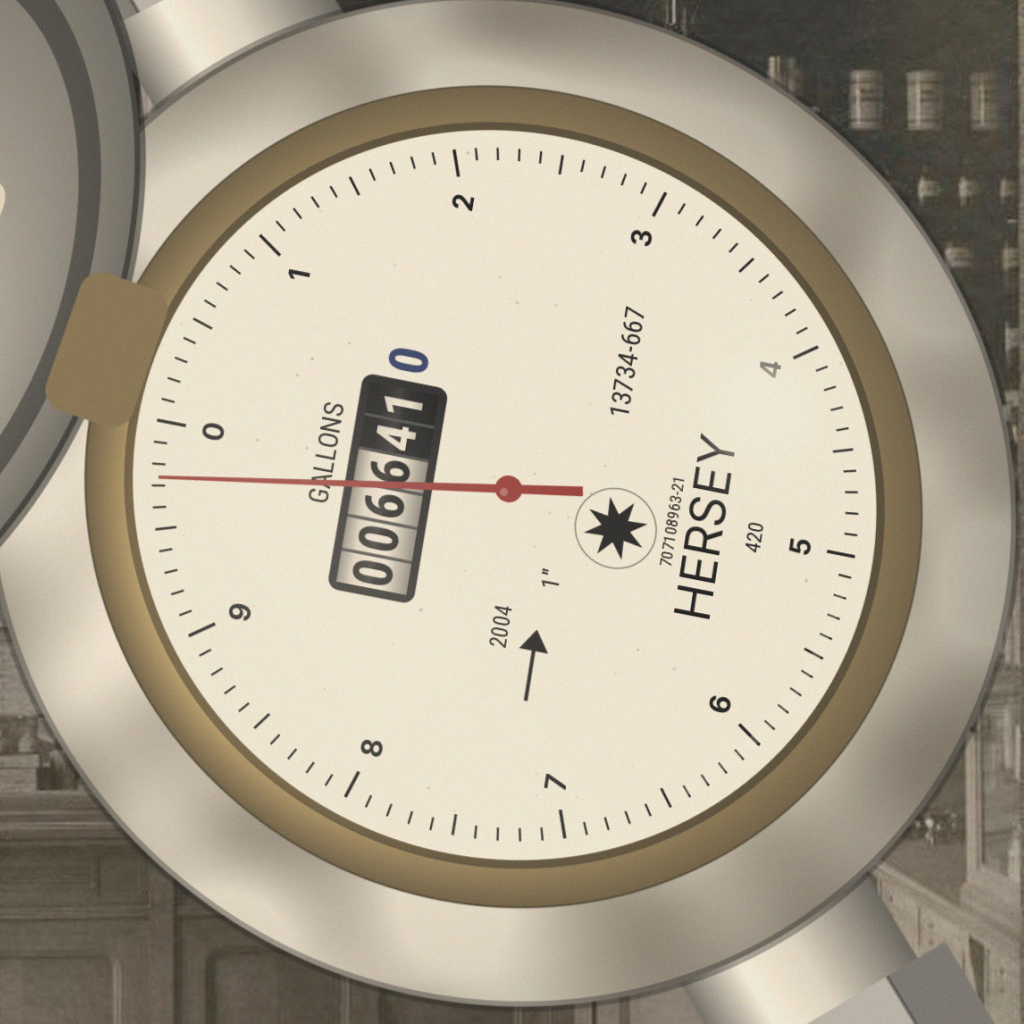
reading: {"value": 66409.7, "unit": "gal"}
